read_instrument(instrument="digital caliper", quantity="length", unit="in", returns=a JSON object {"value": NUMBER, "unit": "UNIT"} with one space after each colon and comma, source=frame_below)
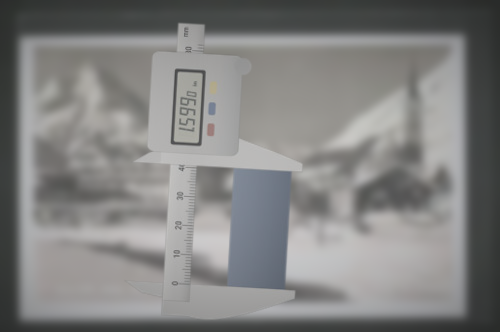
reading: {"value": 1.5990, "unit": "in"}
